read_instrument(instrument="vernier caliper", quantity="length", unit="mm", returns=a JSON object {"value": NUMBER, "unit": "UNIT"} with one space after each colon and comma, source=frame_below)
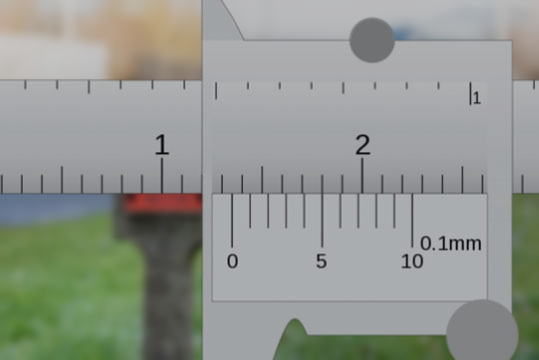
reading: {"value": 13.5, "unit": "mm"}
